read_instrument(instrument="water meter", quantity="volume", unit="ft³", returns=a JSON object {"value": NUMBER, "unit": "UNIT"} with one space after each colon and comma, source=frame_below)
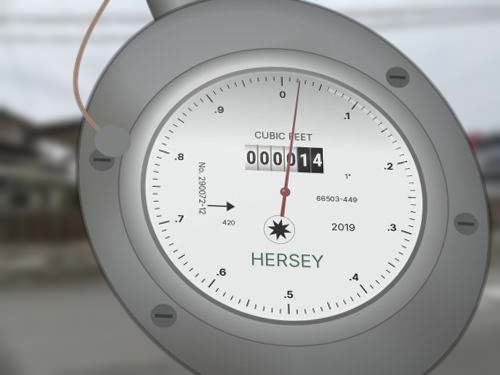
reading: {"value": 14.02, "unit": "ft³"}
